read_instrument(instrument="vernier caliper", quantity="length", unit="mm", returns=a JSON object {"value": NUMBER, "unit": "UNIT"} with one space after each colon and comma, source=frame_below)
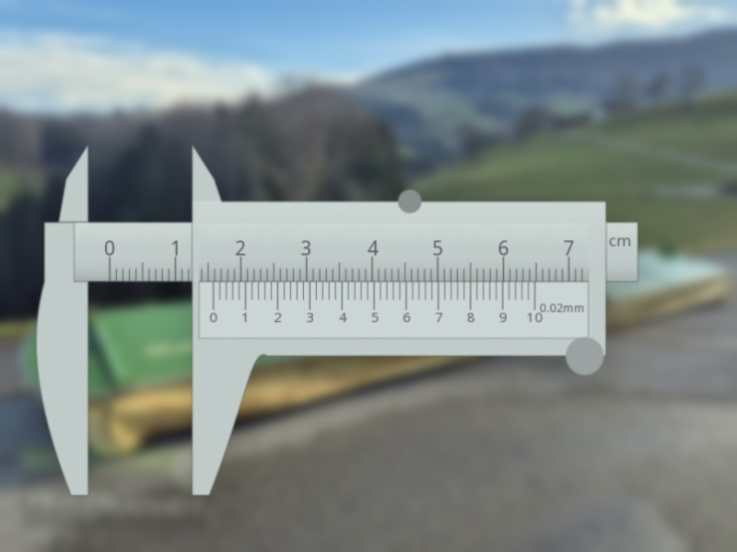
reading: {"value": 15.8, "unit": "mm"}
